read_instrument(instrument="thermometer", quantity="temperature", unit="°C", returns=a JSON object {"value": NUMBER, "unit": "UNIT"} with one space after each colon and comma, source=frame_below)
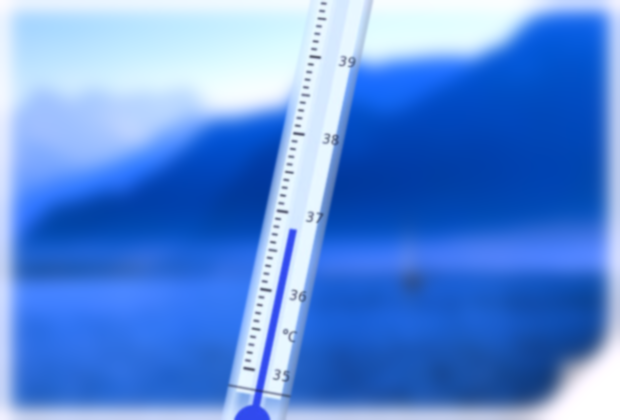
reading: {"value": 36.8, "unit": "°C"}
